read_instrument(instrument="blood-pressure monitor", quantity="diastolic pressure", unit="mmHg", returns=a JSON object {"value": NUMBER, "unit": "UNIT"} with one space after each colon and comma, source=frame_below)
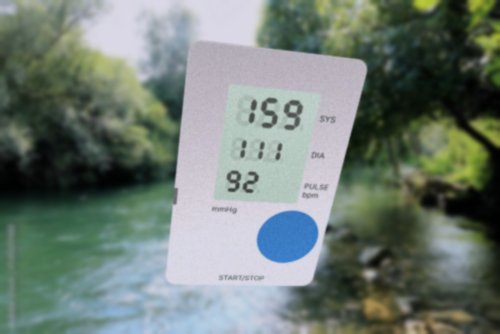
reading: {"value": 111, "unit": "mmHg"}
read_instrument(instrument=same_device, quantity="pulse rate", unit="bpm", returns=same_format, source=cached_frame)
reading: {"value": 92, "unit": "bpm"}
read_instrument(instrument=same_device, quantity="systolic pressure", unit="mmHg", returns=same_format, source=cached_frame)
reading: {"value": 159, "unit": "mmHg"}
